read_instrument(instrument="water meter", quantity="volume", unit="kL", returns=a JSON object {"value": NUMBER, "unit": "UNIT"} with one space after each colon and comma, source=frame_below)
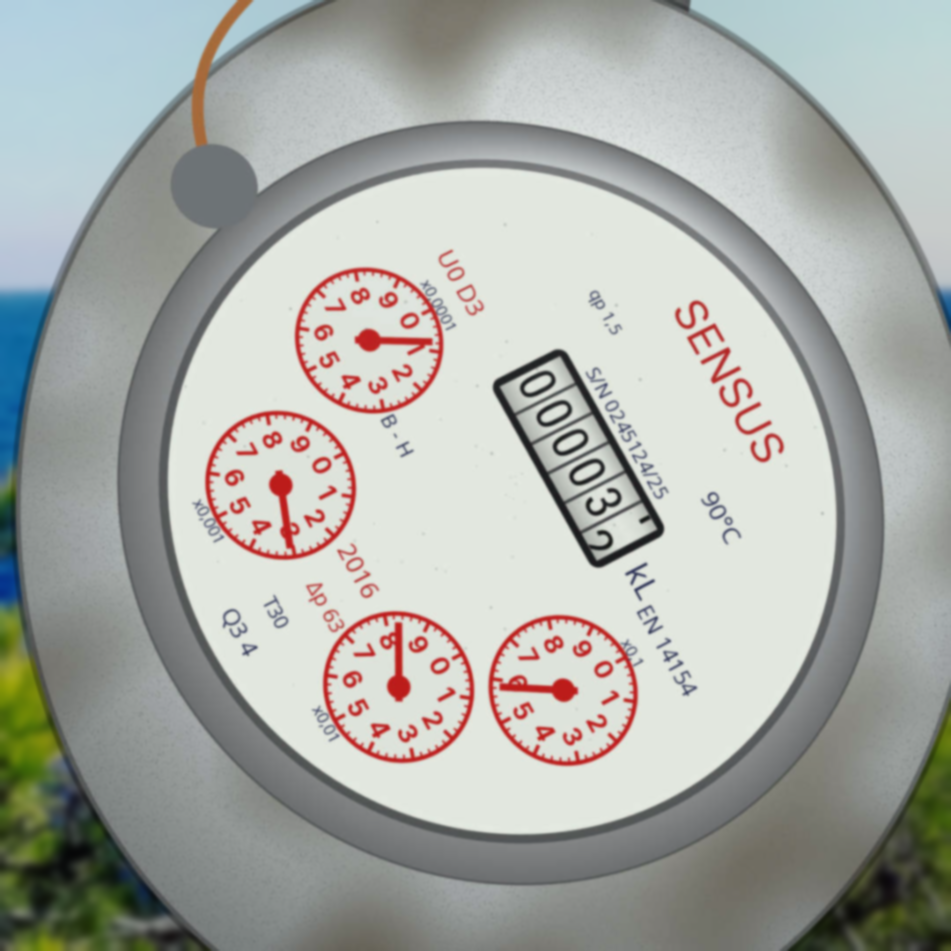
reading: {"value": 31.5830, "unit": "kL"}
